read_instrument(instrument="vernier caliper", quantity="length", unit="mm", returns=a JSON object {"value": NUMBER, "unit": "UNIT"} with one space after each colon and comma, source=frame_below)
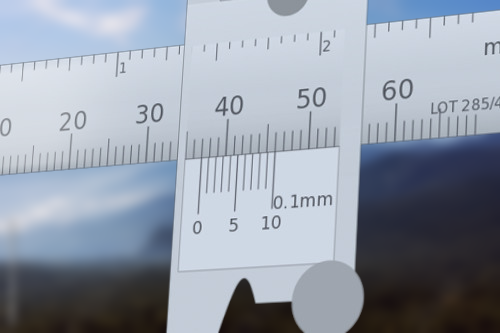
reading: {"value": 37.0, "unit": "mm"}
